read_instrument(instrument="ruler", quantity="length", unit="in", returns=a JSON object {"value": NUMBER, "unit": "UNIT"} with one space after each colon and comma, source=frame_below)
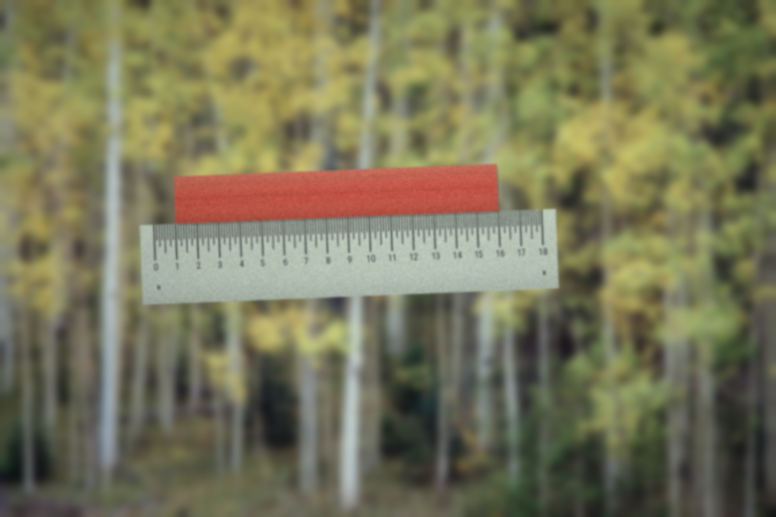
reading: {"value": 15, "unit": "in"}
